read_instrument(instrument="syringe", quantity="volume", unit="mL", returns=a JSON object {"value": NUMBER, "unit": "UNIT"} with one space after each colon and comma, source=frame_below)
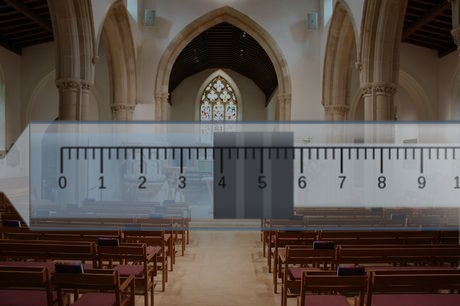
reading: {"value": 3.8, "unit": "mL"}
